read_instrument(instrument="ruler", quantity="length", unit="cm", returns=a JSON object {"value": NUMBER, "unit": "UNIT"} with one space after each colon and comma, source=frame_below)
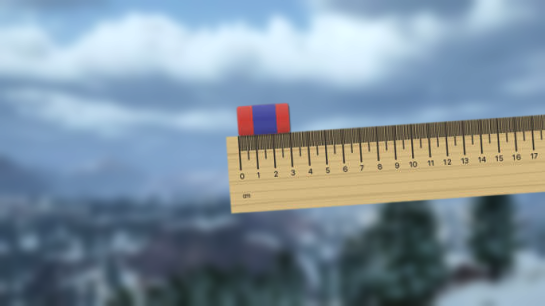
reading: {"value": 3, "unit": "cm"}
